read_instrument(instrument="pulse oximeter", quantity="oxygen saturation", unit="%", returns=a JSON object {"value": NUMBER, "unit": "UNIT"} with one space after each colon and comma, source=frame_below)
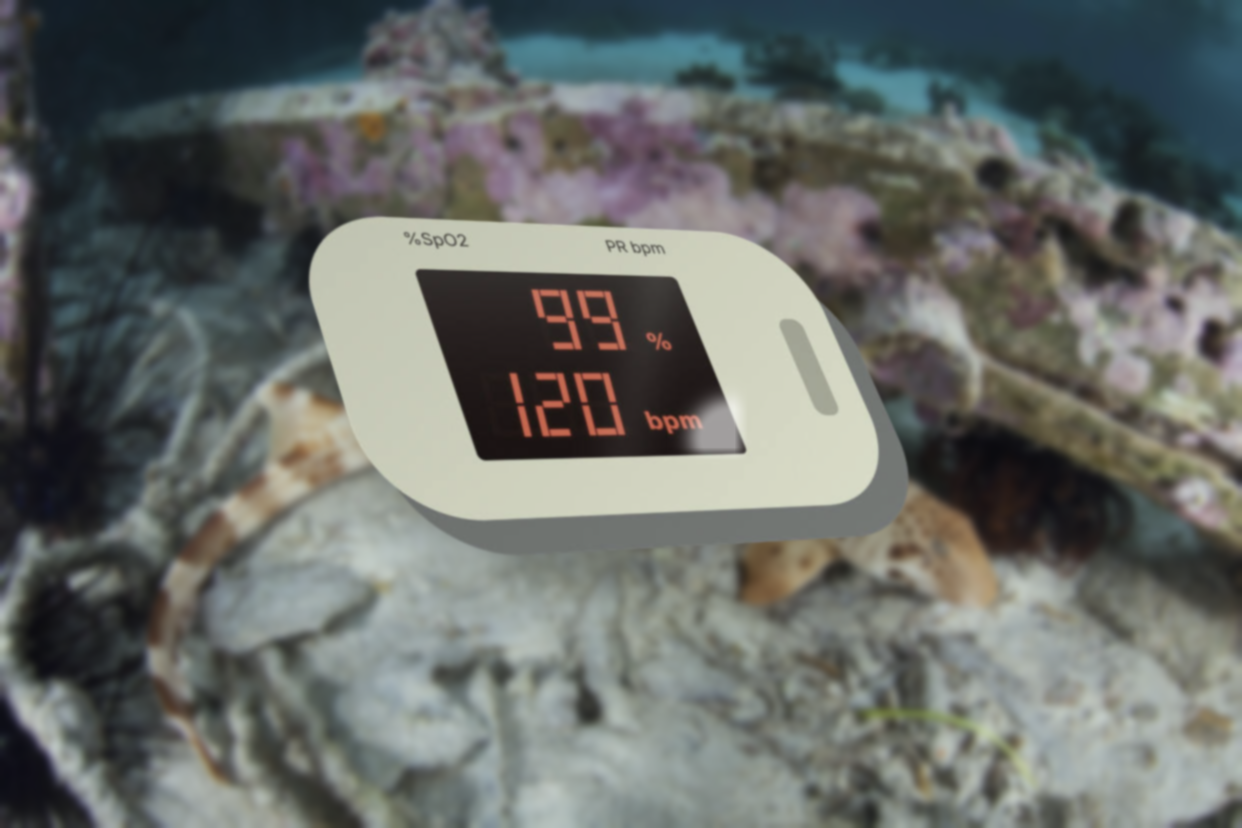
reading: {"value": 99, "unit": "%"}
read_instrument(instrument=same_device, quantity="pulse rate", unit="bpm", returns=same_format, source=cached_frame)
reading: {"value": 120, "unit": "bpm"}
